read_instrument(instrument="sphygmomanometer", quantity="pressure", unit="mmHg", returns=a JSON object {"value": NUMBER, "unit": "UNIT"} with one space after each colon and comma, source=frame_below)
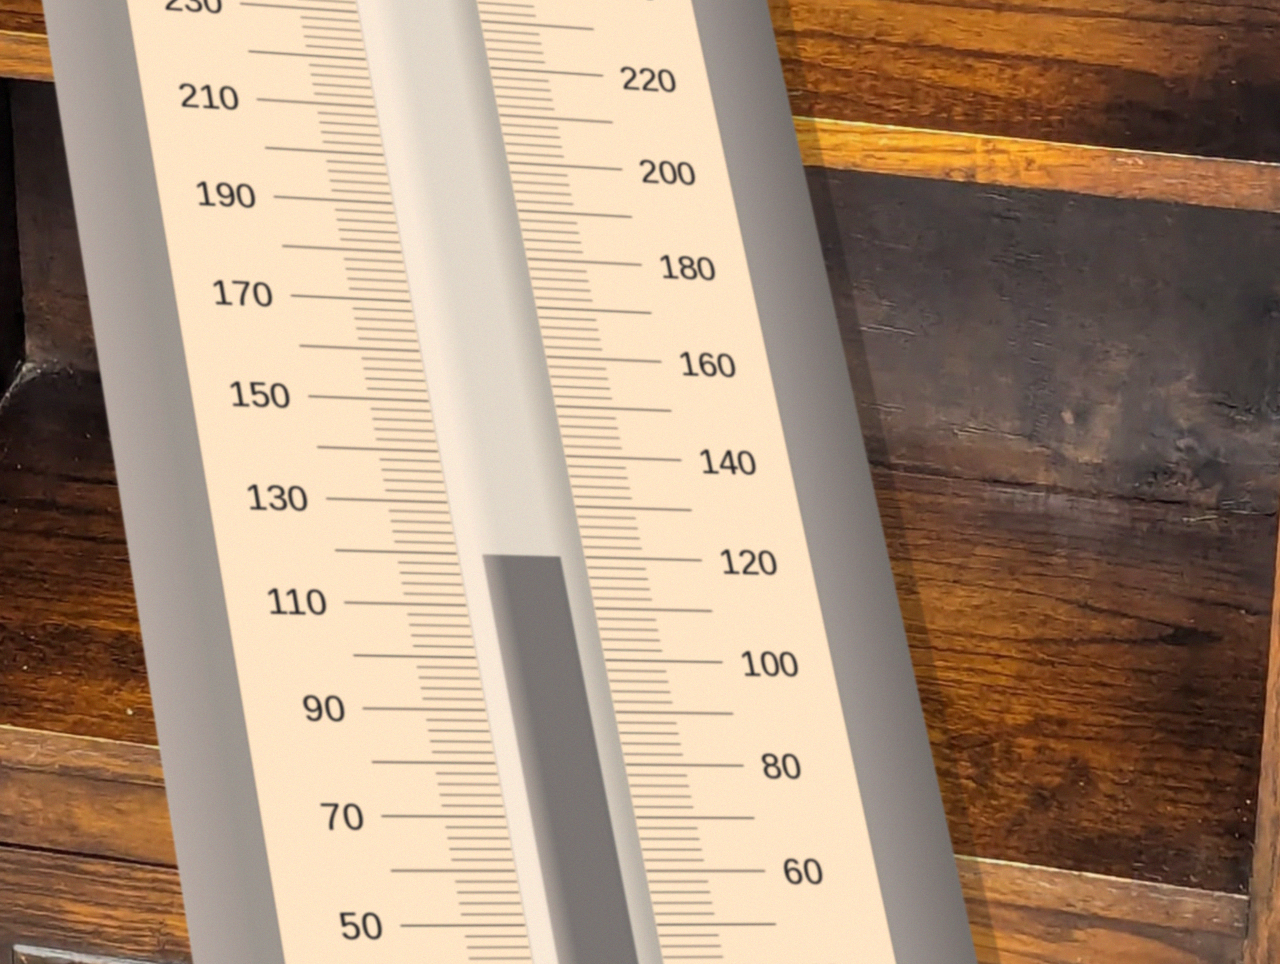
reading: {"value": 120, "unit": "mmHg"}
